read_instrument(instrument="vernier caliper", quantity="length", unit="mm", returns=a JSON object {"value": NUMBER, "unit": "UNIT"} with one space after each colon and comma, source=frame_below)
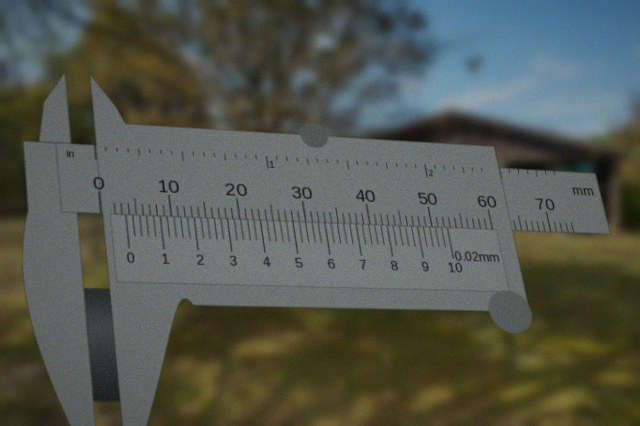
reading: {"value": 3.5, "unit": "mm"}
